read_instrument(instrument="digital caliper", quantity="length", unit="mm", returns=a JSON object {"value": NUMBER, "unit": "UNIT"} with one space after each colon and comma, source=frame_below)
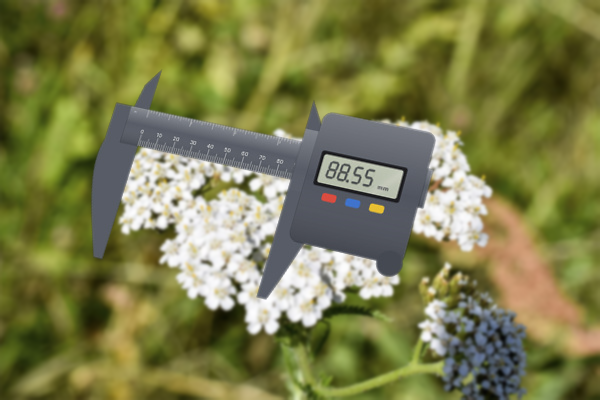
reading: {"value": 88.55, "unit": "mm"}
